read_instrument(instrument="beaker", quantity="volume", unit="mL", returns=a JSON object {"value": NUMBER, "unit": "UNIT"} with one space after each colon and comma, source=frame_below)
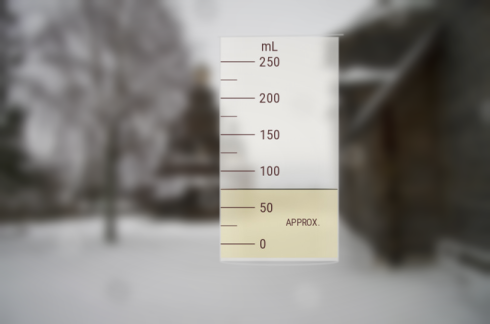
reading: {"value": 75, "unit": "mL"}
